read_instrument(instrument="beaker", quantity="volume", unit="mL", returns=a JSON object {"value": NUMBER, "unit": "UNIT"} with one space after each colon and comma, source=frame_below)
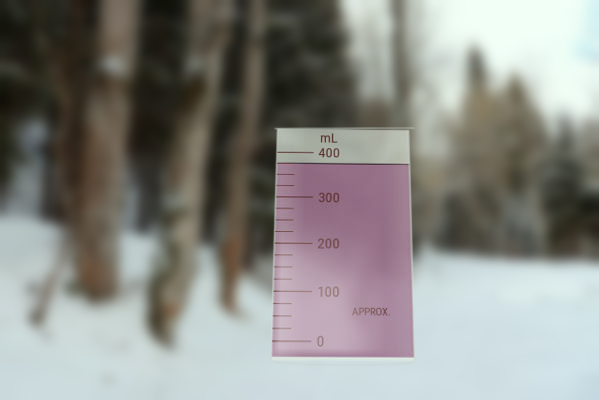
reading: {"value": 375, "unit": "mL"}
